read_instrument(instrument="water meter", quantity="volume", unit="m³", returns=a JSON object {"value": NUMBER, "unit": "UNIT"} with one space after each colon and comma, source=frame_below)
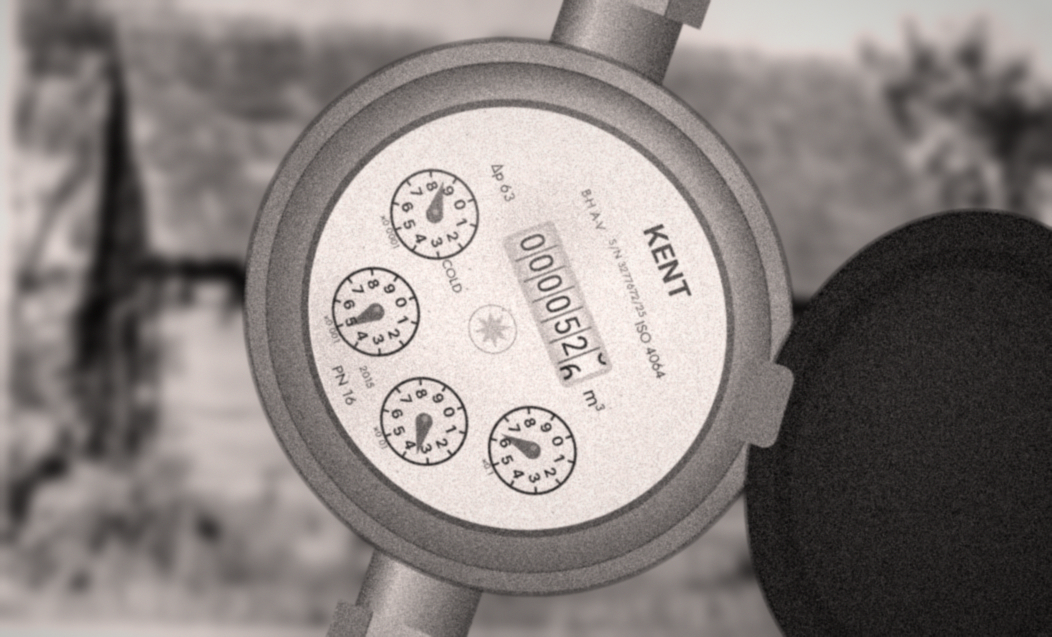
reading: {"value": 525.6348, "unit": "m³"}
